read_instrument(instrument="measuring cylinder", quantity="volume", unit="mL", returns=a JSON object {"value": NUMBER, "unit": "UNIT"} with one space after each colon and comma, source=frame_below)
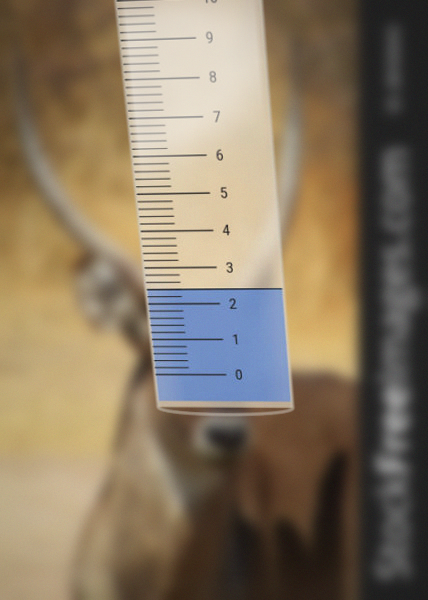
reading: {"value": 2.4, "unit": "mL"}
